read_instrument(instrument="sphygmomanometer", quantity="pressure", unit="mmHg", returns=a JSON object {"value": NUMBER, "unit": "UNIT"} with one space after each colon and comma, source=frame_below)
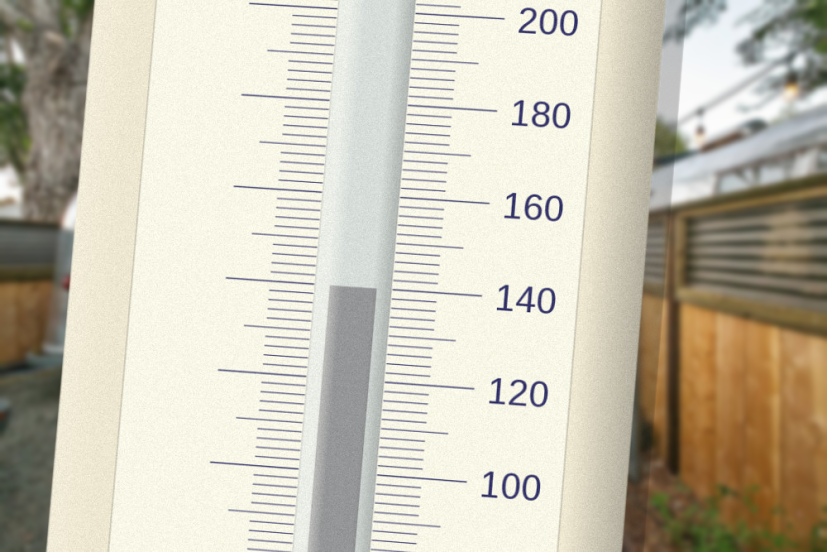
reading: {"value": 140, "unit": "mmHg"}
